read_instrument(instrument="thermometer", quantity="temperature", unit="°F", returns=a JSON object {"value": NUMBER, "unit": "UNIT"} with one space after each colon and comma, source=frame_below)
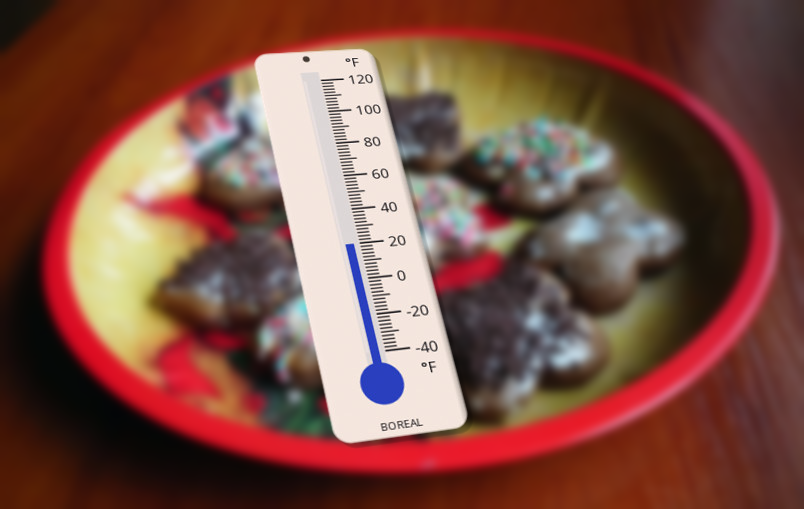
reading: {"value": 20, "unit": "°F"}
